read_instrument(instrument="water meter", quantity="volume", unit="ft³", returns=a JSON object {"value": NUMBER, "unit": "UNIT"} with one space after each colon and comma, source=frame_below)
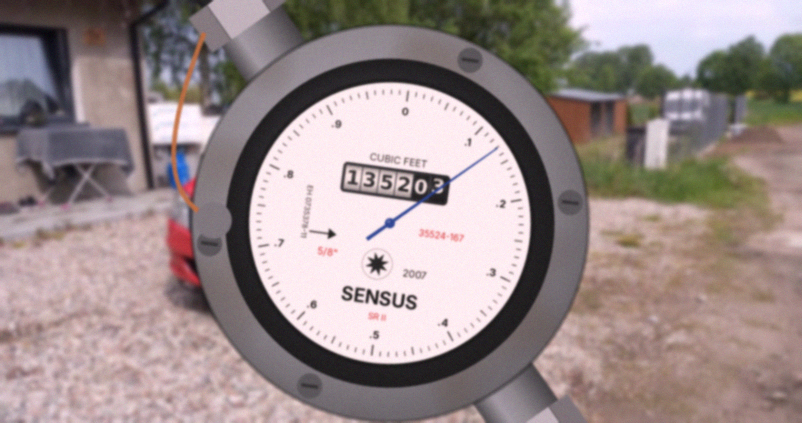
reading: {"value": 135203.13, "unit": "ft³"}
